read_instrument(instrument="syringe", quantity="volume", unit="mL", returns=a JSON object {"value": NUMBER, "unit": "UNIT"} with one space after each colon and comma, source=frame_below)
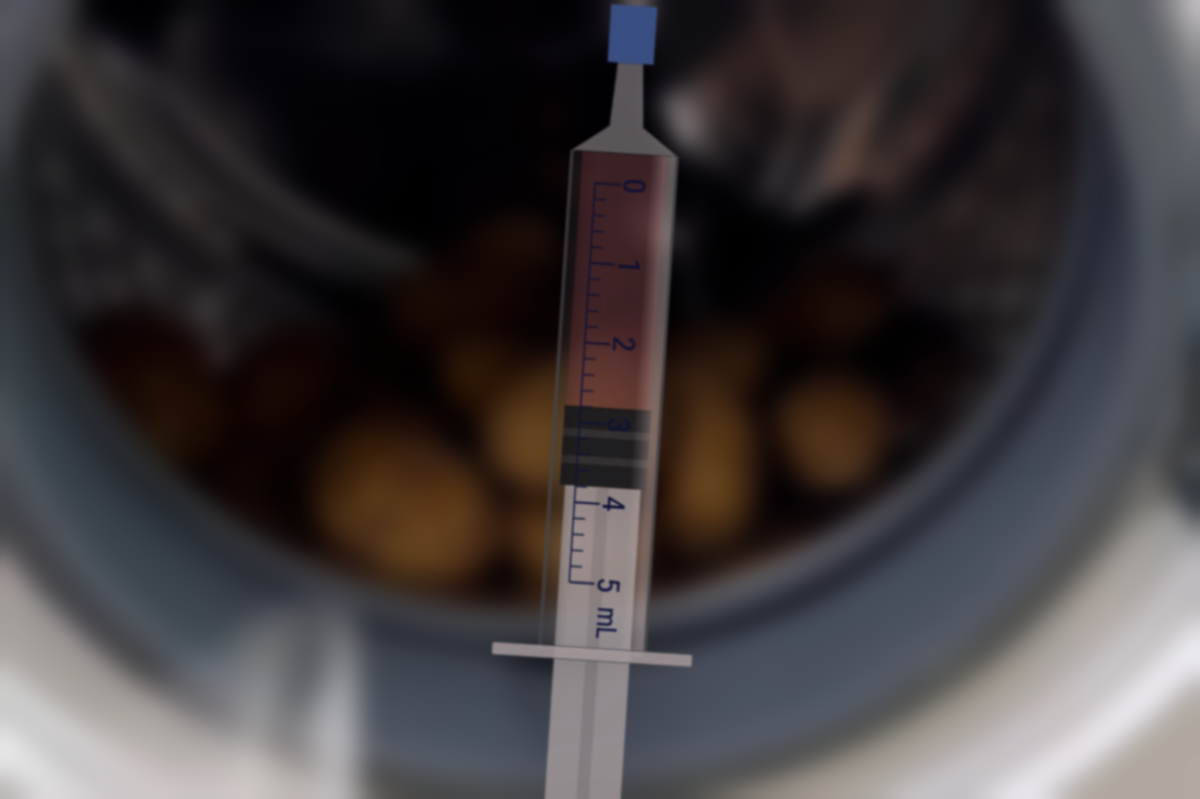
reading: {"value": 2.8, "unit": "mL"}
